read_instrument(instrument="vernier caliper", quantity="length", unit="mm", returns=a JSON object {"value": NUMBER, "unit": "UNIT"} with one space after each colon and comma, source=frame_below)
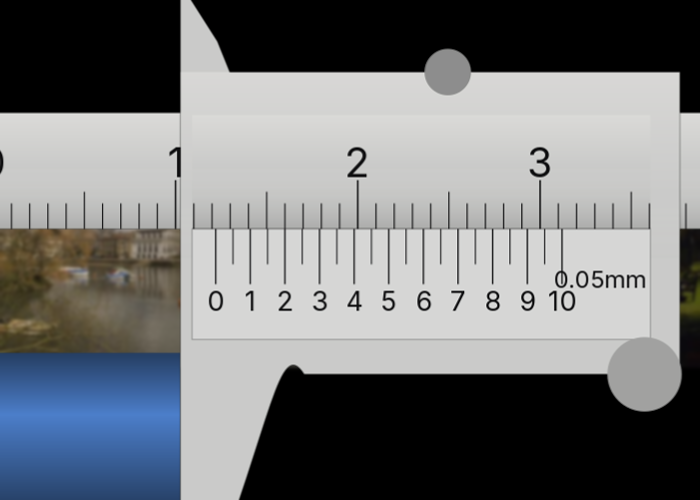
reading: {"value": 12.2, "unit": "mm"}
